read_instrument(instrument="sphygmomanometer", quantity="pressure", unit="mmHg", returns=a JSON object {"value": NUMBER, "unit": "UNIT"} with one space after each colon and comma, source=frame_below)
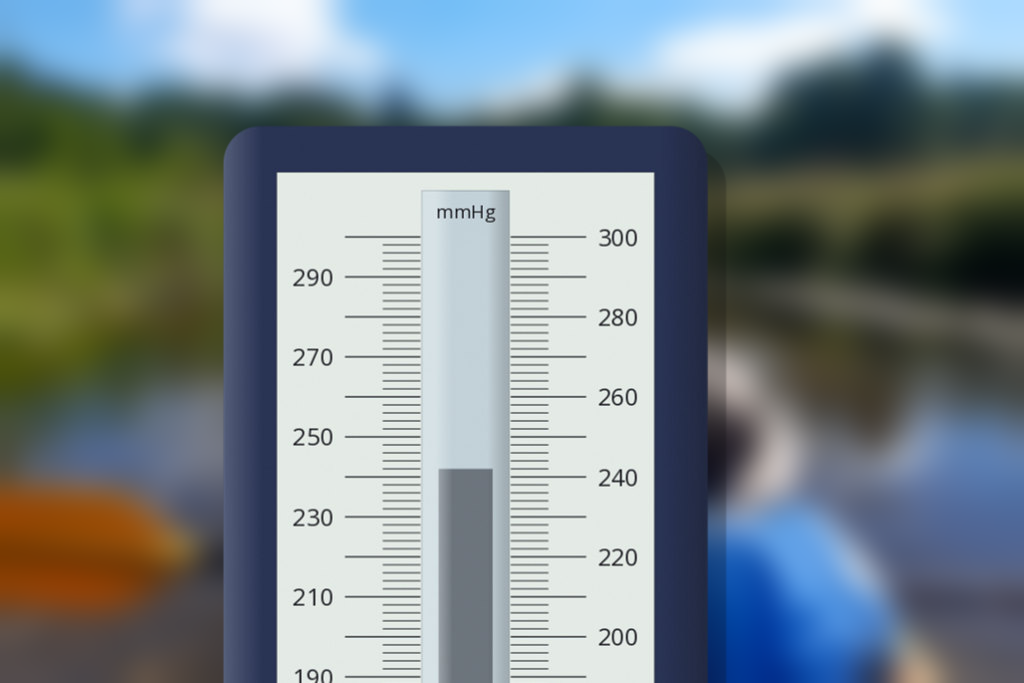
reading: {"value": 242, "unit": "mmHg"}
